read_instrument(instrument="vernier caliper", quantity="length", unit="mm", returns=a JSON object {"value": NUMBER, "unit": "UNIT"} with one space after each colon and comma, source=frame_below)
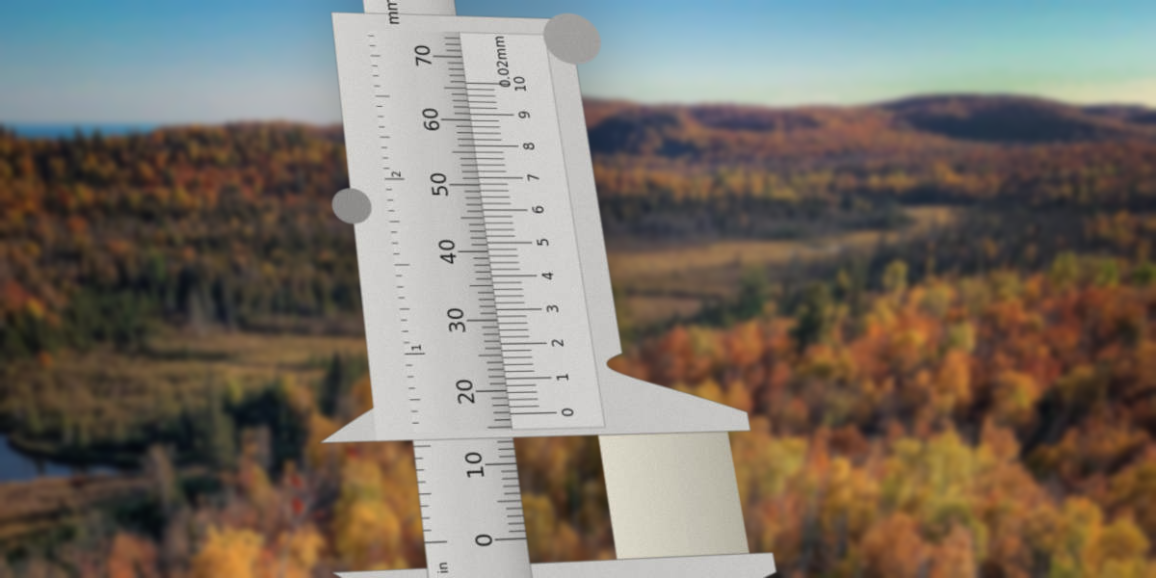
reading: {"value": 16.8, "unit": "mm"}
